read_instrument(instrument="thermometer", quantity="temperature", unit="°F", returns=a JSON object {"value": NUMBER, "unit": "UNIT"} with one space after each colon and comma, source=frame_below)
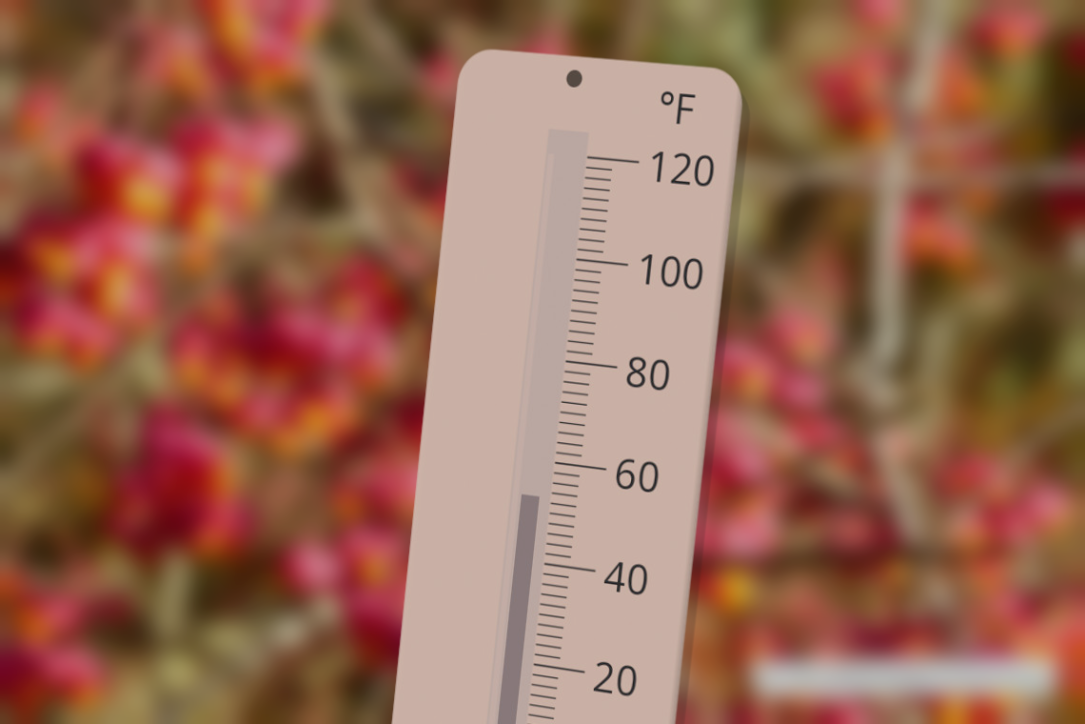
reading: {"value": 53, "unit": "°F"}
